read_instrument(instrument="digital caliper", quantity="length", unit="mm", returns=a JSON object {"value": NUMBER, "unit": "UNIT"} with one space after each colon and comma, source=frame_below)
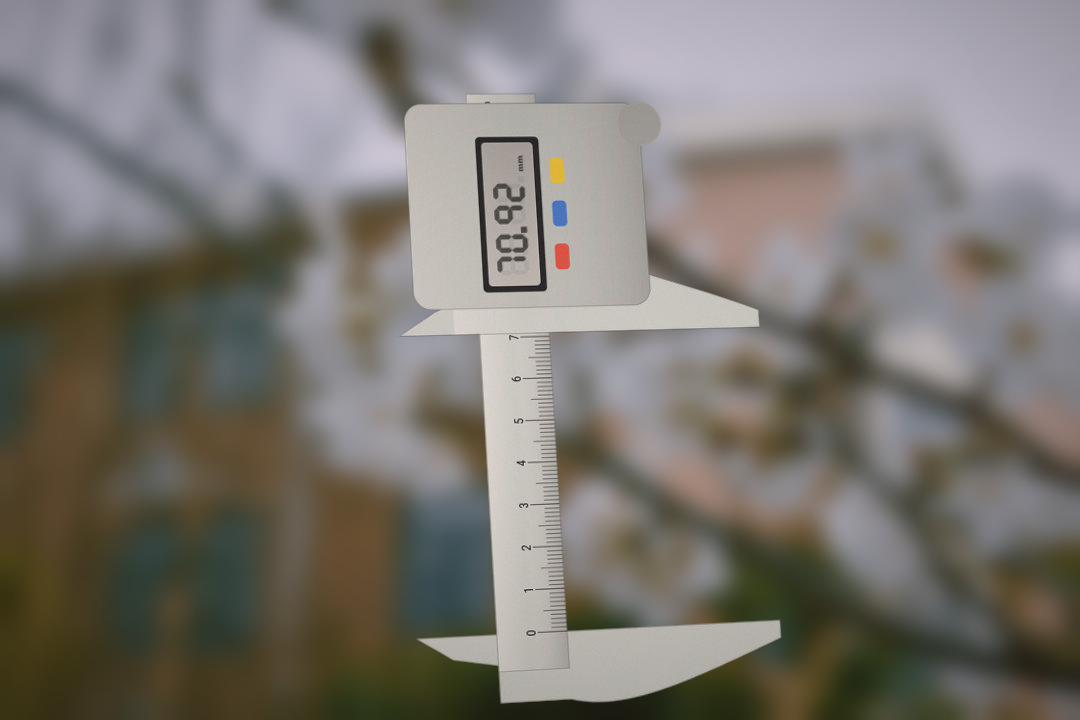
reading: {"value": 70.92, "unit": "mm"}
